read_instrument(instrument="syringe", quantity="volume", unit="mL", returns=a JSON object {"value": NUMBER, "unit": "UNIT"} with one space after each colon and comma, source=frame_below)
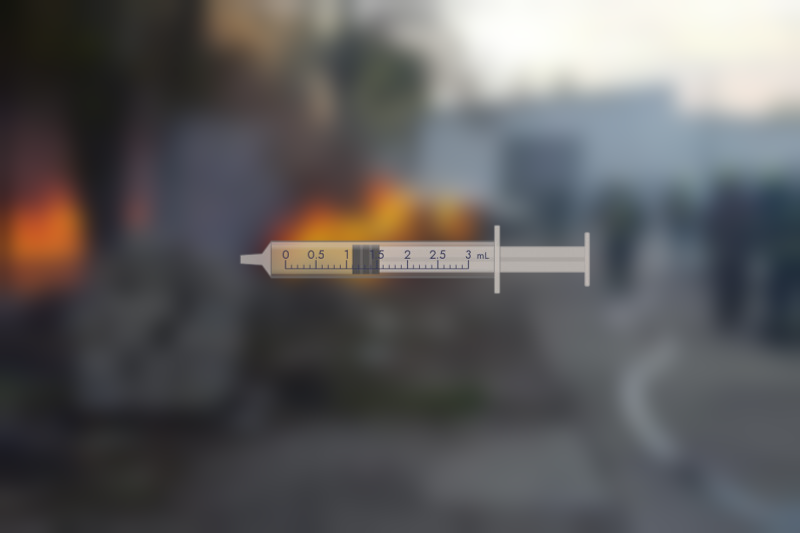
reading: {"value": 1.1, "unit": "mL"}
